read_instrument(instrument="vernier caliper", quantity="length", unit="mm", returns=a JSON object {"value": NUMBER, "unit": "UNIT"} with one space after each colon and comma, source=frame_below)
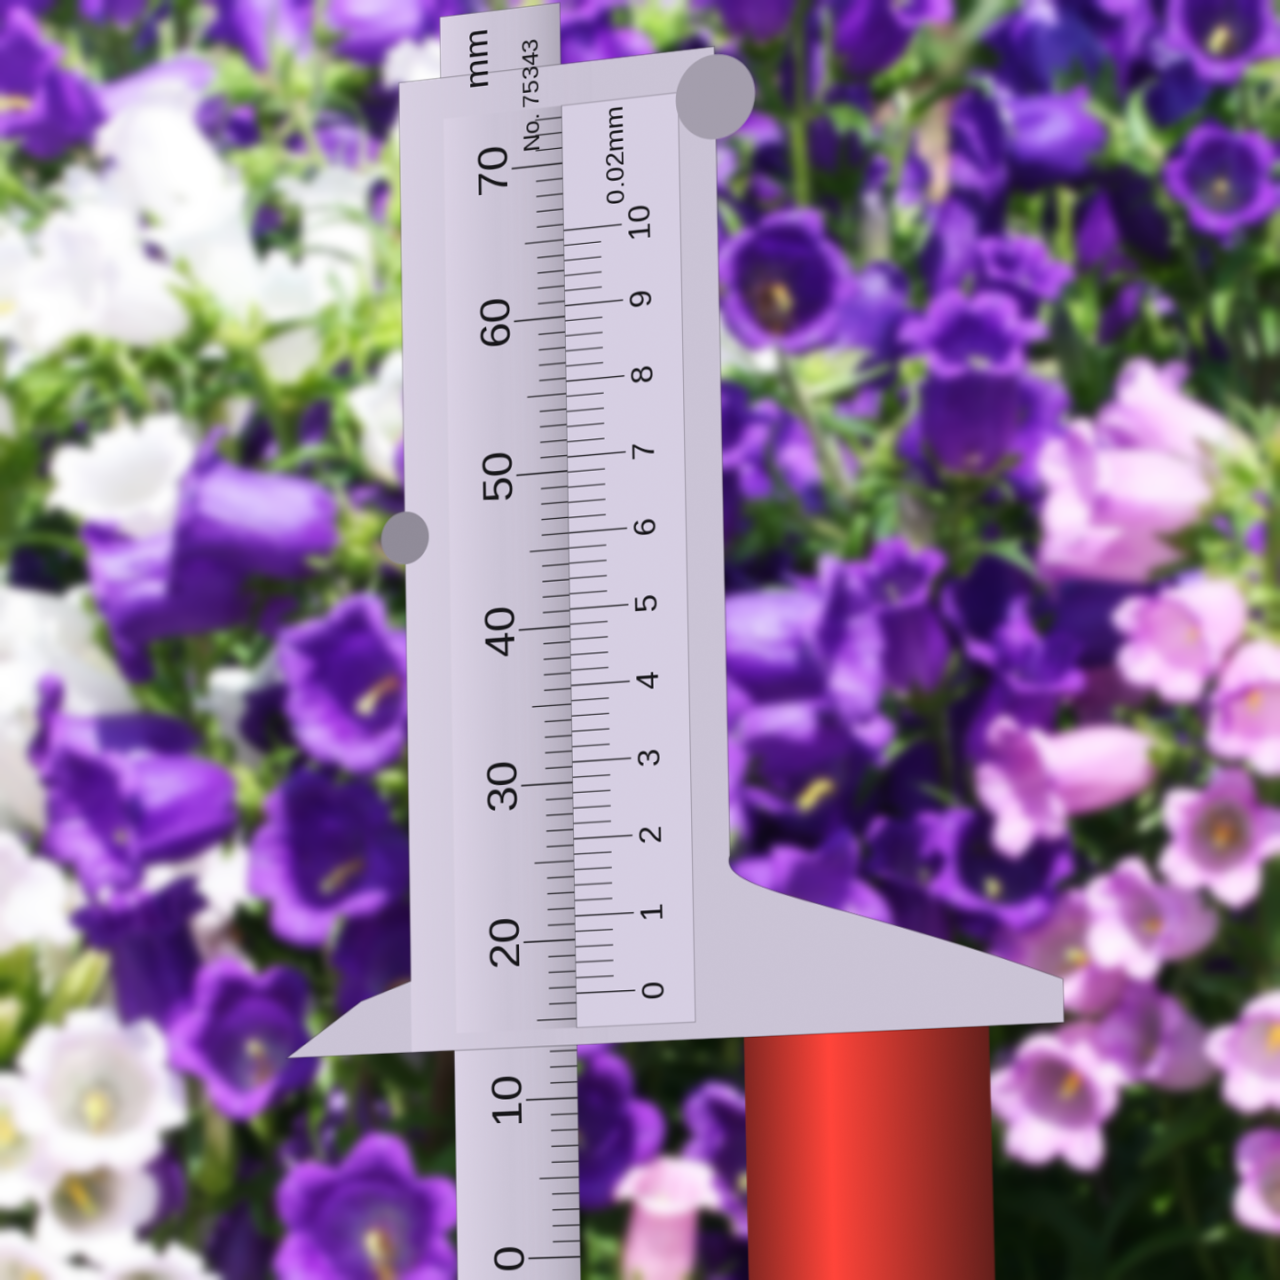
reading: {"value": 16.6, "unit": "mm"}
